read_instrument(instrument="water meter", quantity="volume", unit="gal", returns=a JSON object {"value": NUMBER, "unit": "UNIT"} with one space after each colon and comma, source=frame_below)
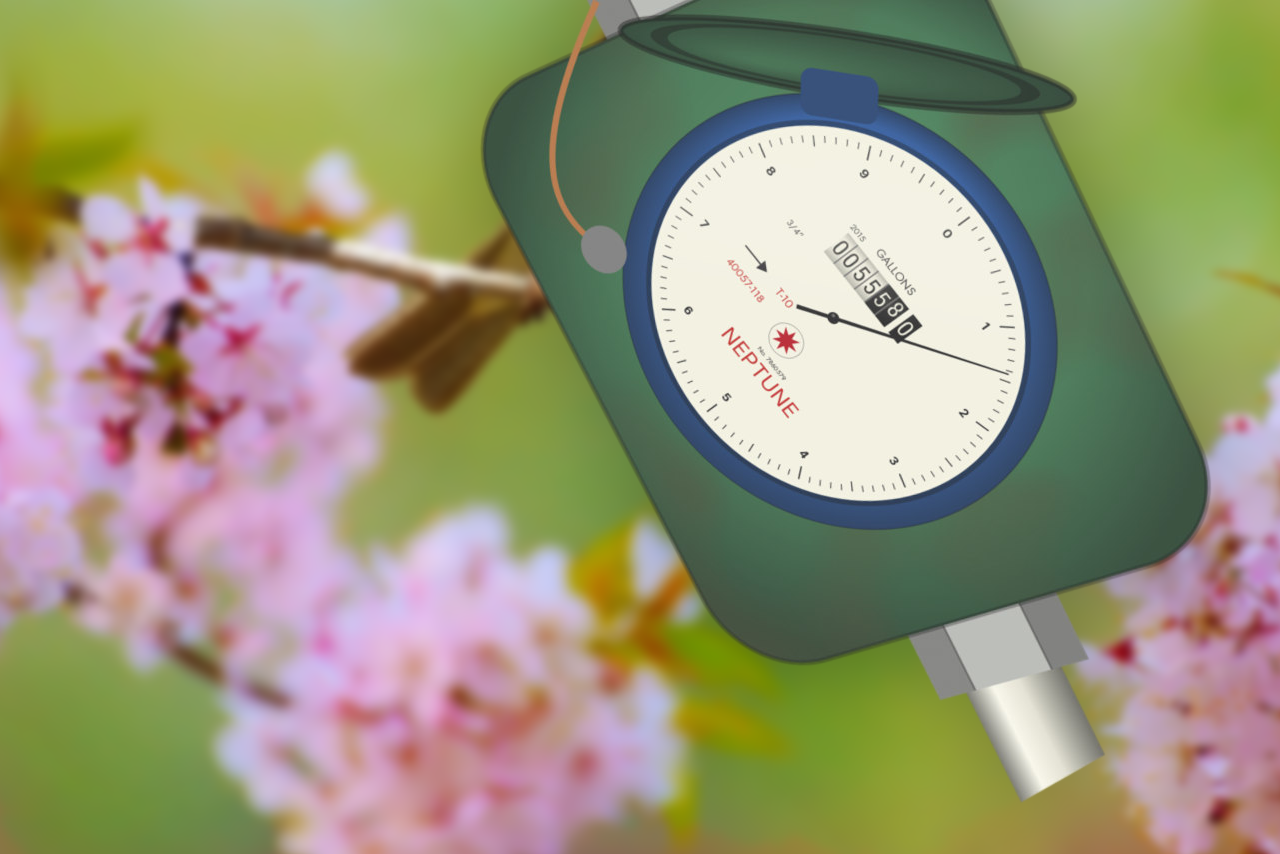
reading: {"value": 55581.4, "unit": "gal"}
